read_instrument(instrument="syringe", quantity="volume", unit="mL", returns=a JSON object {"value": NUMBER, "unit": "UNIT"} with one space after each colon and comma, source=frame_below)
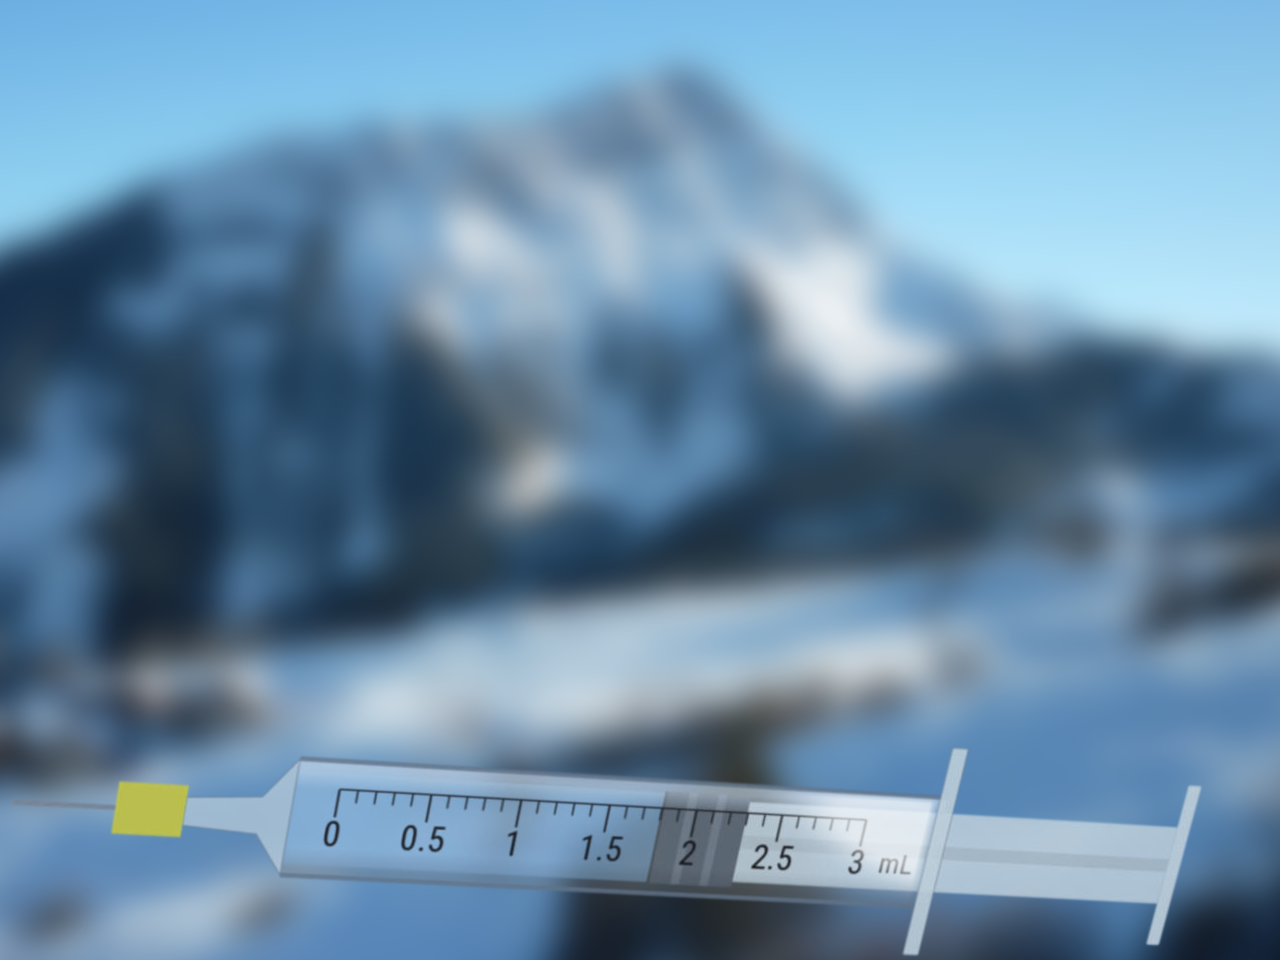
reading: {"value": 1.8, "unit": "mL"}
